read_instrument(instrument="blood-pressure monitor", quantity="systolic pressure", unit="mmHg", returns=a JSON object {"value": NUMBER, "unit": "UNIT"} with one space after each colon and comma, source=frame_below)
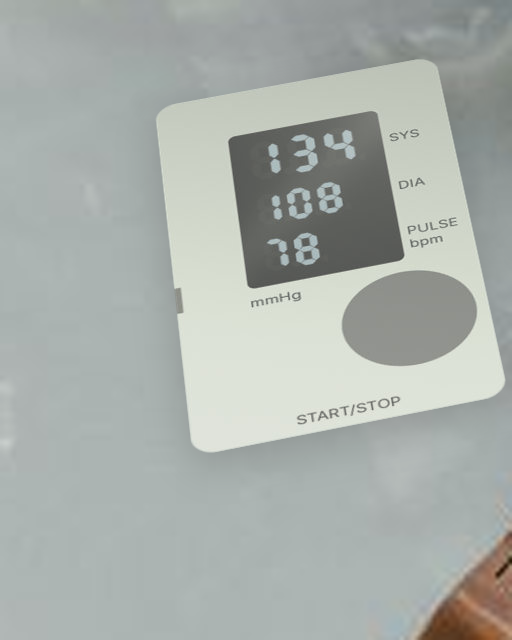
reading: {"value": 134, "unit": "mmHg"}
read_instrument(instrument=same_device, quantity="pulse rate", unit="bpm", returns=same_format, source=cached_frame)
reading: {"value": 78, "unit": "bpm"}
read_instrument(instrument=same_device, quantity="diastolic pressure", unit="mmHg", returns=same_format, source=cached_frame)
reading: {"value": 108, "unit": "mmHg"}
